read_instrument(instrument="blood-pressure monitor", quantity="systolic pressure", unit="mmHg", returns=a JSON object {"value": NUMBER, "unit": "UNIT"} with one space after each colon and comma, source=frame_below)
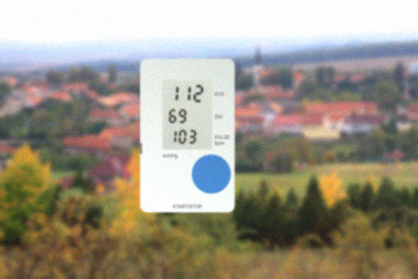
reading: {"value": 112, "unit": "mmHg"}
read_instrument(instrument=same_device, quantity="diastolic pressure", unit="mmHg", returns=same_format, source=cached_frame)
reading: {"value": 69, "unit": "mmHg"}
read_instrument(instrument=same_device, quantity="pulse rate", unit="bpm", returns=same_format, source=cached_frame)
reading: {"value": 103, "unit": "bpm"}
